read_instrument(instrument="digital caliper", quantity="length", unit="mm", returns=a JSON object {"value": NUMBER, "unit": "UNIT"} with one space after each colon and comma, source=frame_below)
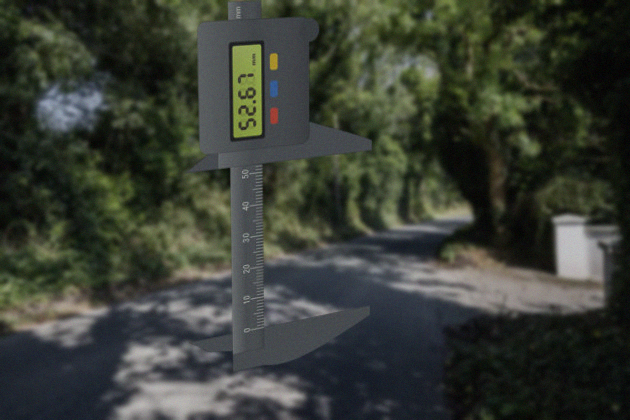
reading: {"value": 52.67, "unit": "mm"}
